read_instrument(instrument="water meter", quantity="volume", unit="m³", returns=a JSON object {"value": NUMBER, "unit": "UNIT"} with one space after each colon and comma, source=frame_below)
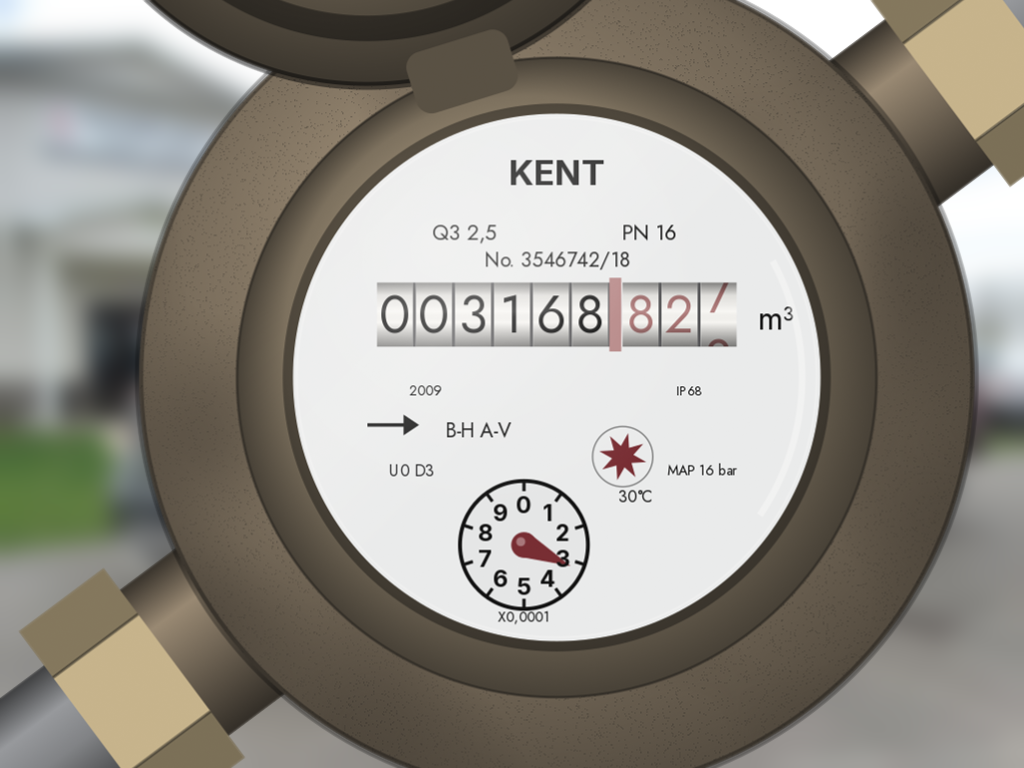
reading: {"value": 3168.8273, "unit": "m³"}
